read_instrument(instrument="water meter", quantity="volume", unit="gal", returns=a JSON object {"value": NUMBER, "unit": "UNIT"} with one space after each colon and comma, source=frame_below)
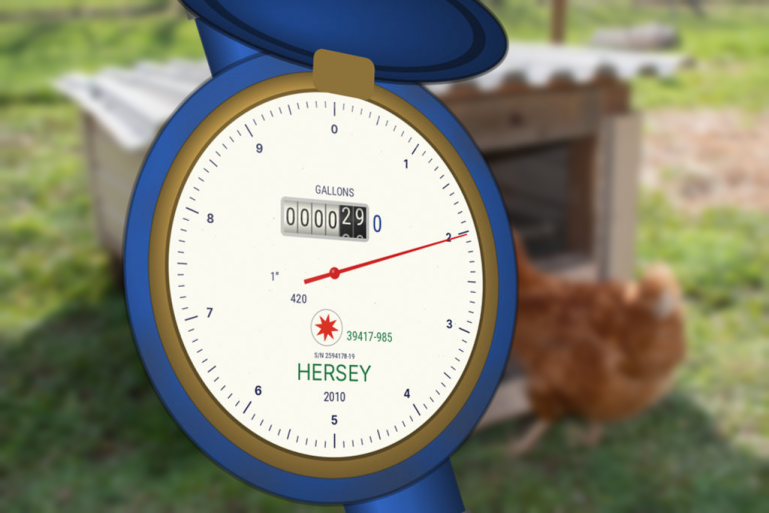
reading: {"value": 292.0, "unit": "gal"}
